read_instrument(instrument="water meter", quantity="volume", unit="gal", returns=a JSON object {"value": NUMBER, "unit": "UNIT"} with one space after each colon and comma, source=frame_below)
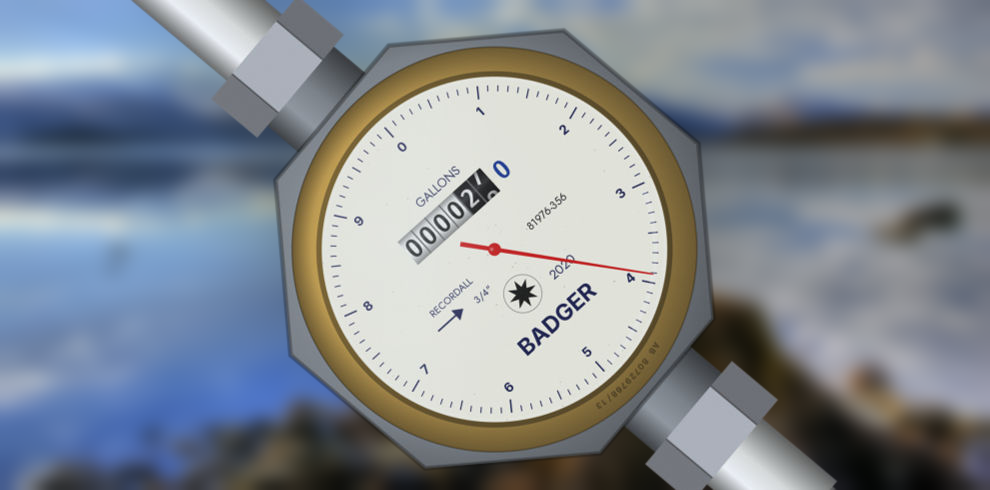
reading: {"value": 273.9, "unit": "gal"}
